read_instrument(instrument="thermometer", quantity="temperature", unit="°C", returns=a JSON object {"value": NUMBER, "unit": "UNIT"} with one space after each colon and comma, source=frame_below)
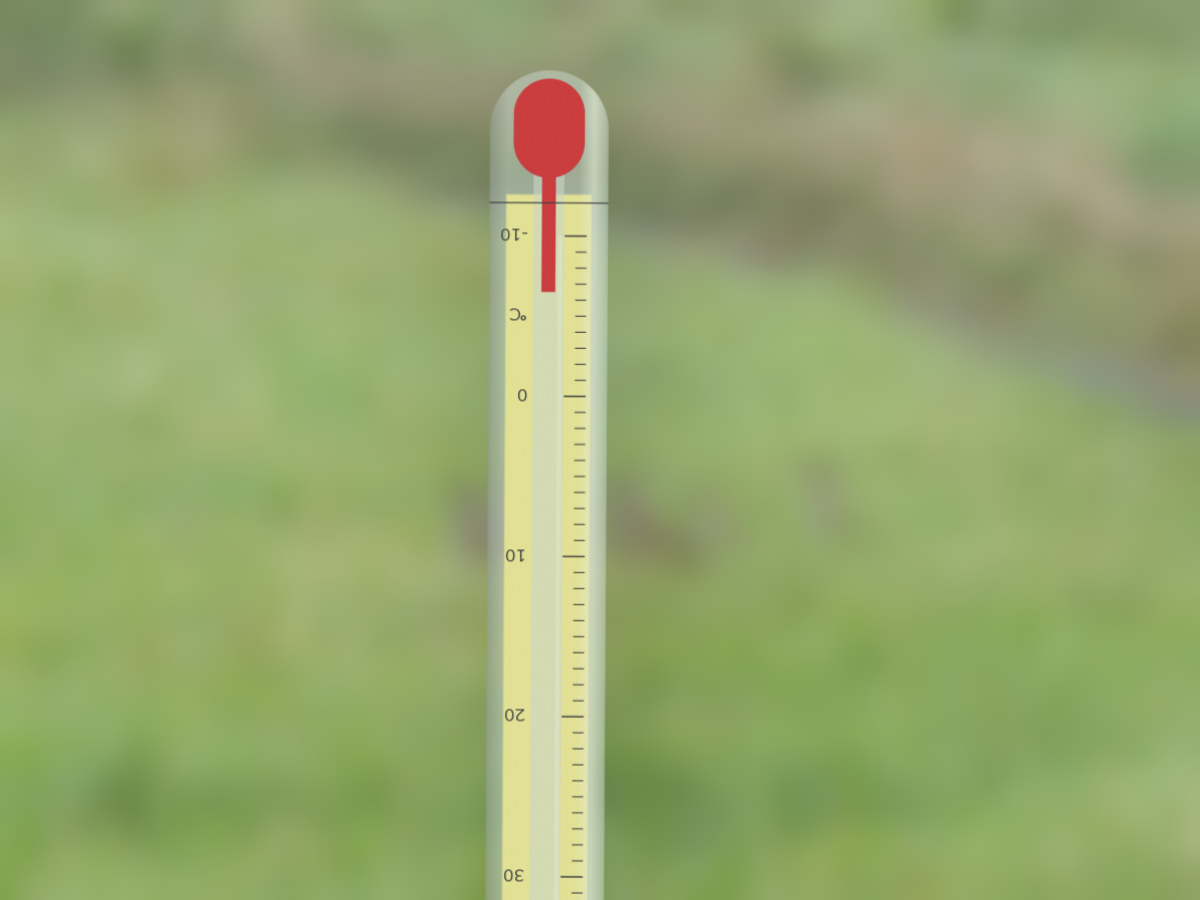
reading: {"value": -6.5, "unit": "°C"}
